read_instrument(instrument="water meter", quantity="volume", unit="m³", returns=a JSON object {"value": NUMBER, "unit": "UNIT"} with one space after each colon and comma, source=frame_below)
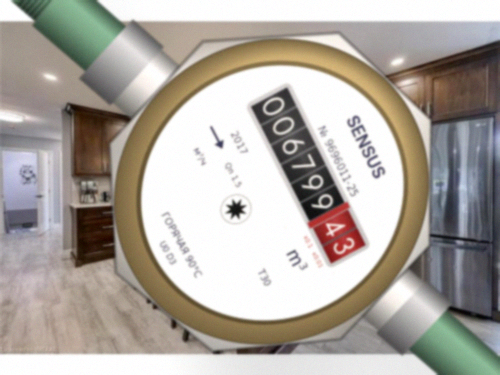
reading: {"value": 6799.43, "unit": "m³"}
